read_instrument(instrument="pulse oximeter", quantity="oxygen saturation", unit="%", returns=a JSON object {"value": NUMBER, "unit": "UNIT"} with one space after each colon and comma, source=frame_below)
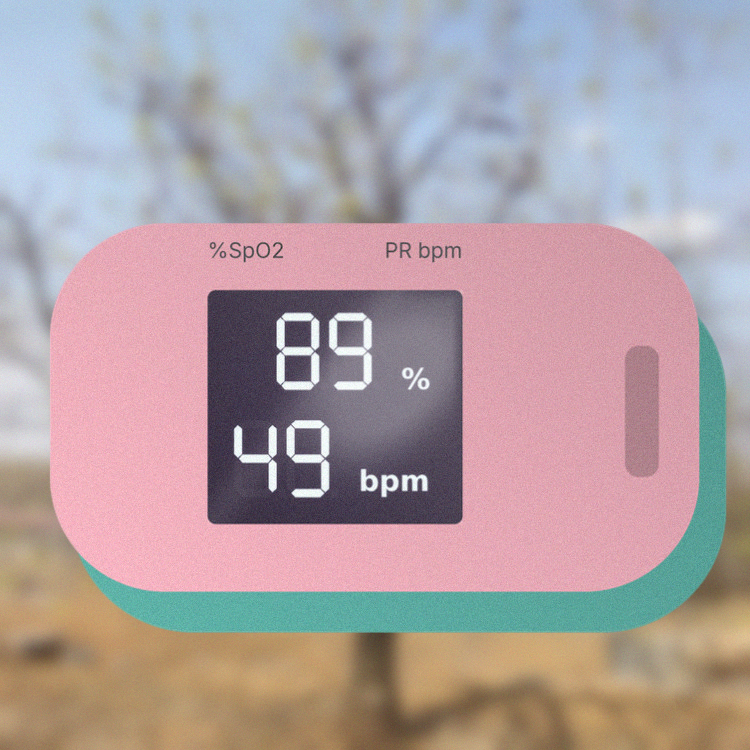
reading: {"value": 89, "unit": "%"}
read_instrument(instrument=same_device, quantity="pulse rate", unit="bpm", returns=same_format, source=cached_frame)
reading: {"value": 49, "unit": "bpm"}
